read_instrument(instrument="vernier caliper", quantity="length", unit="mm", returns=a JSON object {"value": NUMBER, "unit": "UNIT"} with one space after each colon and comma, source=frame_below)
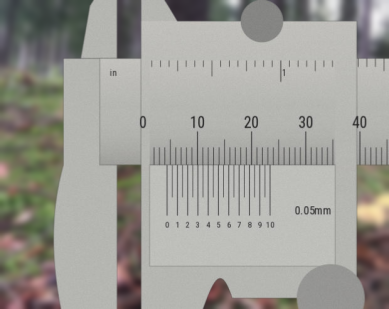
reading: {"value": 4.4, "unit": "mm"}
